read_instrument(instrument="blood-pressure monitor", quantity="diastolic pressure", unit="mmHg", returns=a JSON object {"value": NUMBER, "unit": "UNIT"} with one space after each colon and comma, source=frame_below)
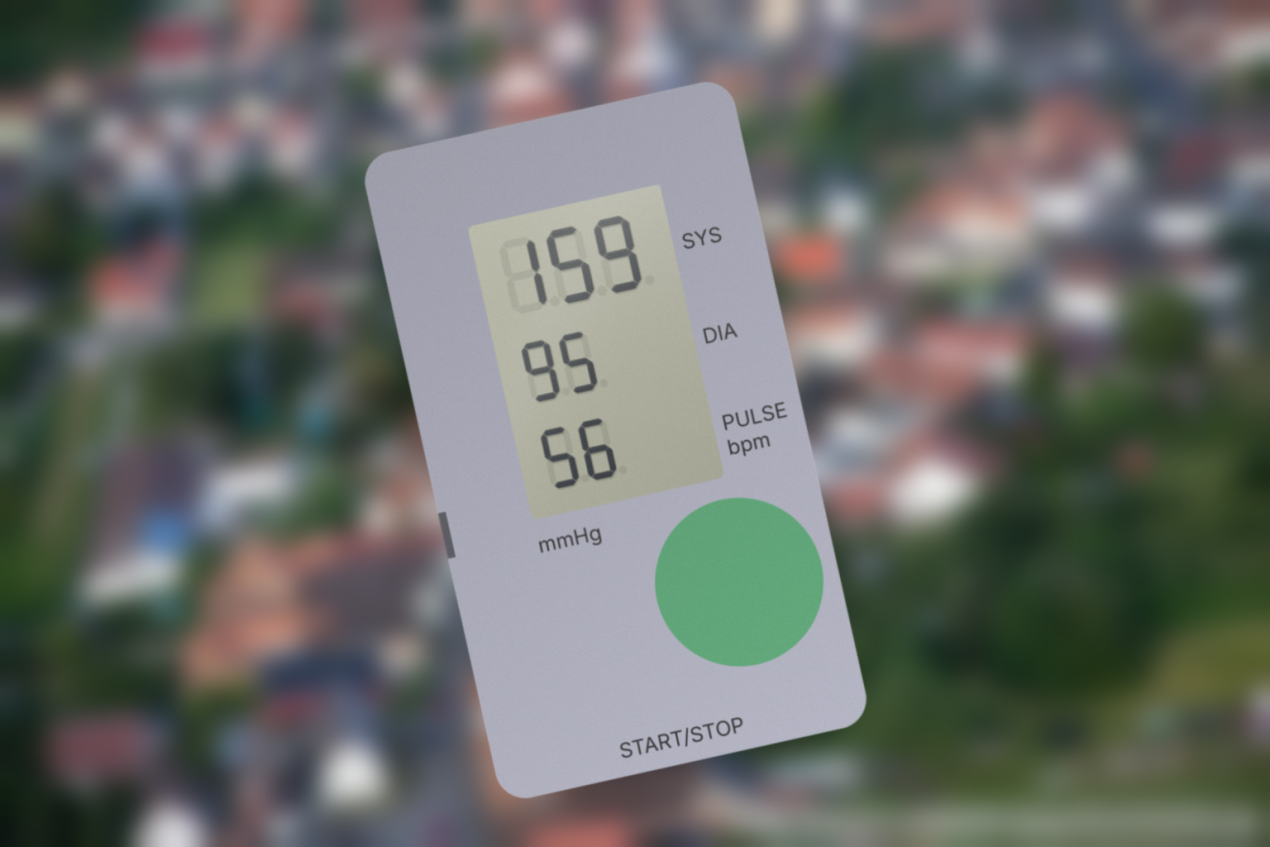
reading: {"value": 95, "unit": "mmHg"}
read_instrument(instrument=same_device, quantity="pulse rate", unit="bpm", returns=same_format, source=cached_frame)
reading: {"value": 56, "unit": "bpm"}
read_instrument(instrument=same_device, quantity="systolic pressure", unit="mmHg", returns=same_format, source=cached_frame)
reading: {"value": 159, "unit": "mmHg"}
